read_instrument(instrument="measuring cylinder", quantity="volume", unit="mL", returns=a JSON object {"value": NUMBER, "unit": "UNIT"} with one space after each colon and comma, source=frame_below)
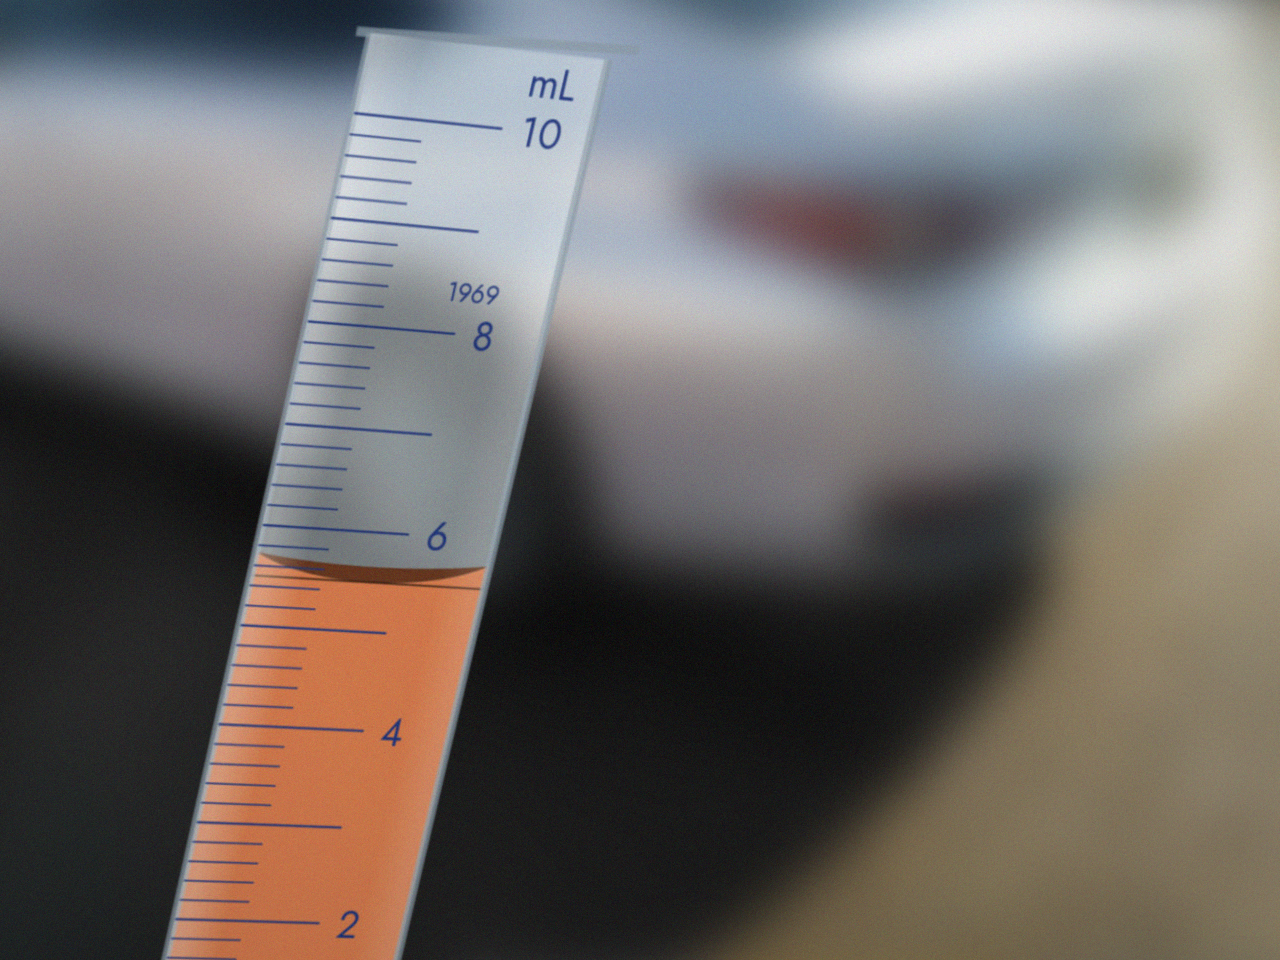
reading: {"value": 5.5, "unit": "mL"}
